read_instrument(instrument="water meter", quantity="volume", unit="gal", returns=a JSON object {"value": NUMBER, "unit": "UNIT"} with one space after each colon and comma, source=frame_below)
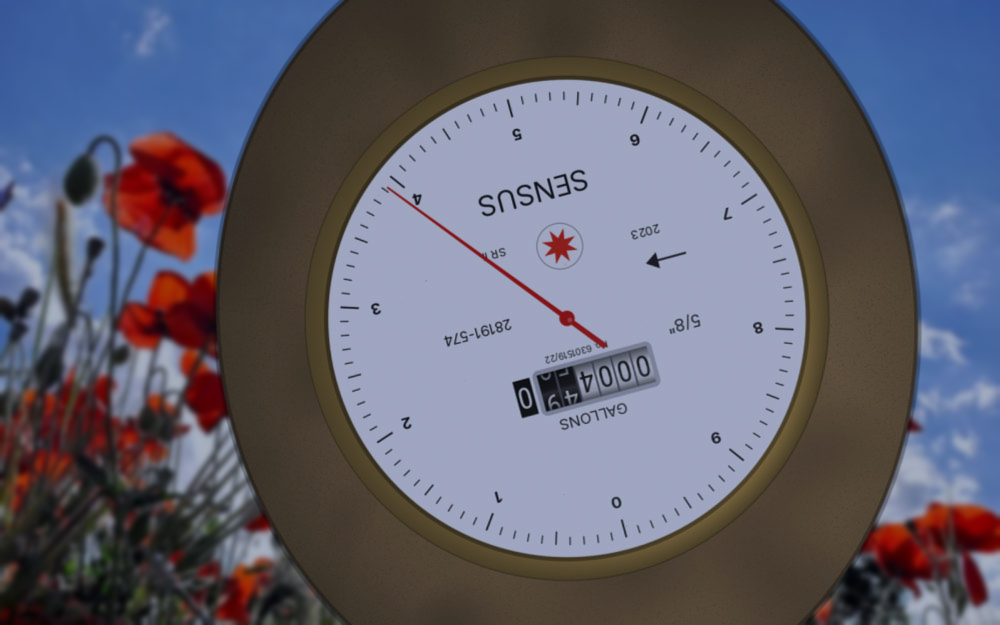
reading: {"value": 4493.9, "unit": "gal"}
